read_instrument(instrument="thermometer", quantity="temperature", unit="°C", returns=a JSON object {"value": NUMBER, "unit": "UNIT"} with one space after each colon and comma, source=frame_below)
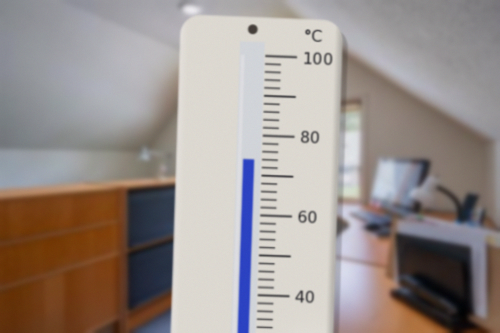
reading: {"value": 74, "unit": "°C"}
